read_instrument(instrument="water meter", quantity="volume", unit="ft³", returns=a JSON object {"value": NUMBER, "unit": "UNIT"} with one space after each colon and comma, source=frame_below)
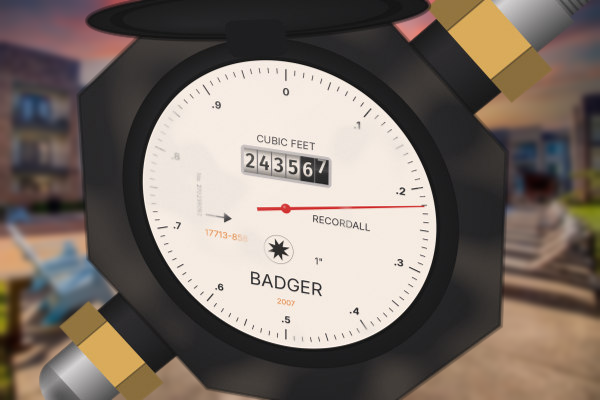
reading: {"value": 243567.22, "unit": "ft³"}
